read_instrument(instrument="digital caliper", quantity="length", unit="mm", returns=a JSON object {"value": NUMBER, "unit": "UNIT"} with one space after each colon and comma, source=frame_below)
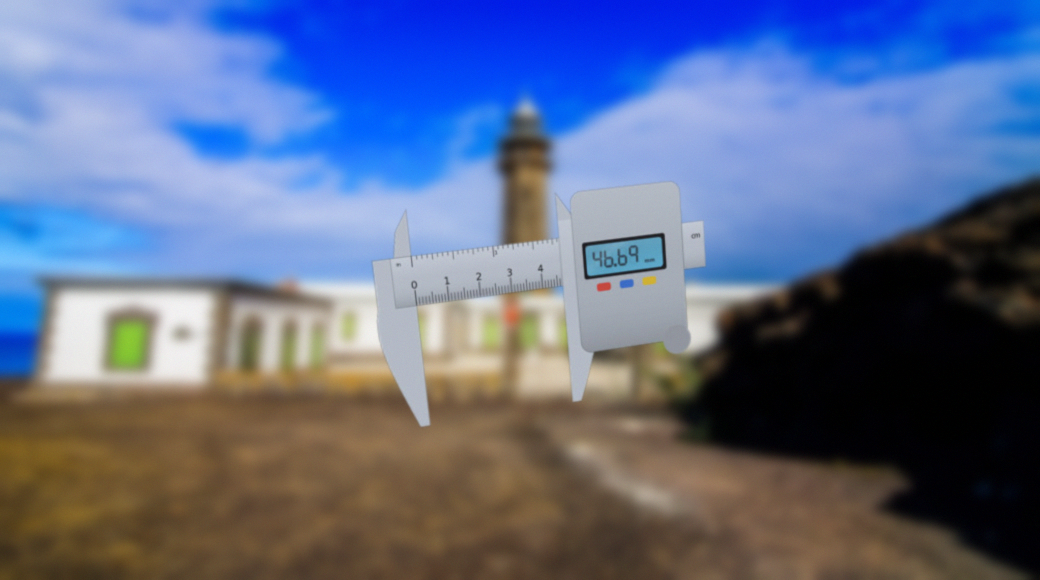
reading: {"value": 46.69, "unit": "mm"}
